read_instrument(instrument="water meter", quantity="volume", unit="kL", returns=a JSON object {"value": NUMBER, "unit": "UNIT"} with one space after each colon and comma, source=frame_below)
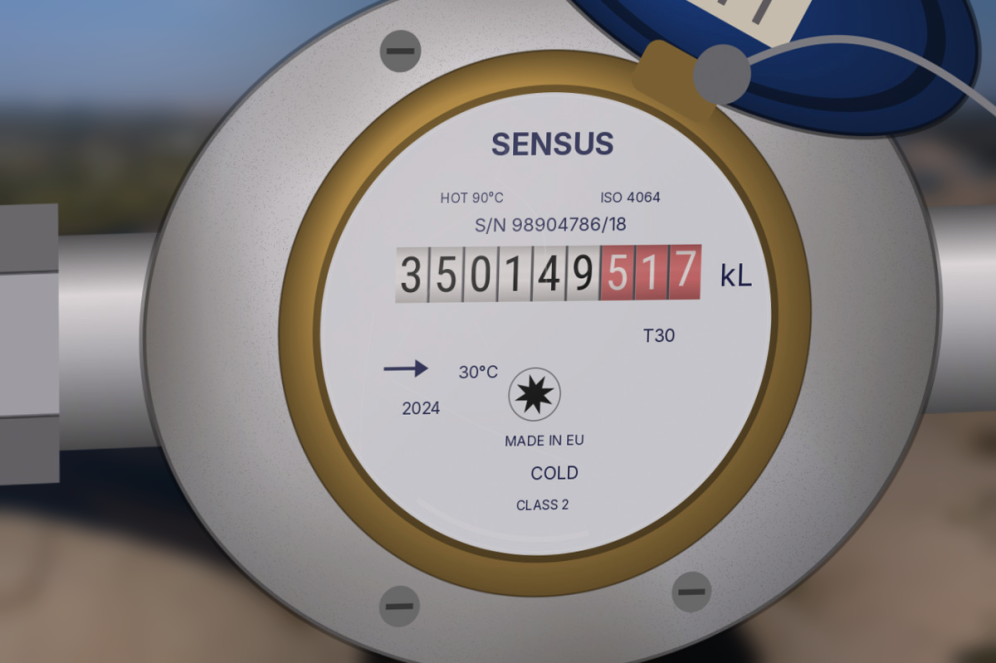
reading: {"value": 350149.517, "unit": "kL"}
